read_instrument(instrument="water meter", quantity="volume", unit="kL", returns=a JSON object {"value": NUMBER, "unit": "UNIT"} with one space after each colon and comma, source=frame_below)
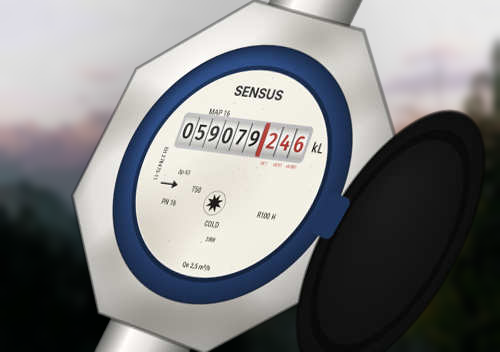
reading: {"value": 59079.246, "unit": "kL"}
